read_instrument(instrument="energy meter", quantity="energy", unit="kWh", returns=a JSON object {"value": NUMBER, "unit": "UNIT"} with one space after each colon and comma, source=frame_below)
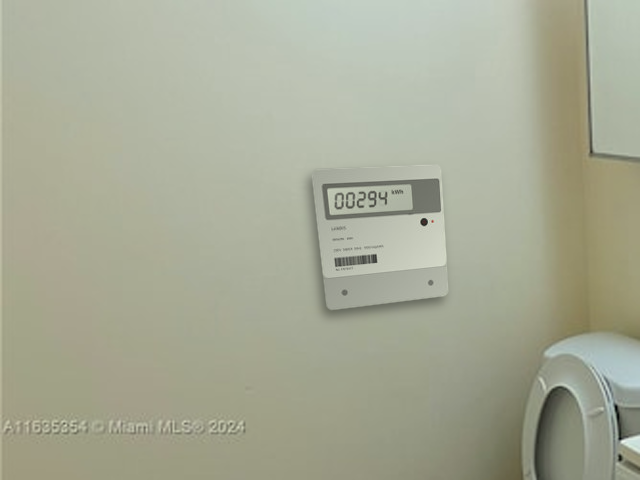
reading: {"value": 294, "unit": "kWh"}
